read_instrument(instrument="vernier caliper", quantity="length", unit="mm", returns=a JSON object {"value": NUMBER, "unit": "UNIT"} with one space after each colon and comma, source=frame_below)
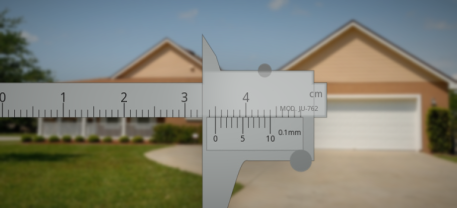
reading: {"value": 35.0, "unit": "mm"}
